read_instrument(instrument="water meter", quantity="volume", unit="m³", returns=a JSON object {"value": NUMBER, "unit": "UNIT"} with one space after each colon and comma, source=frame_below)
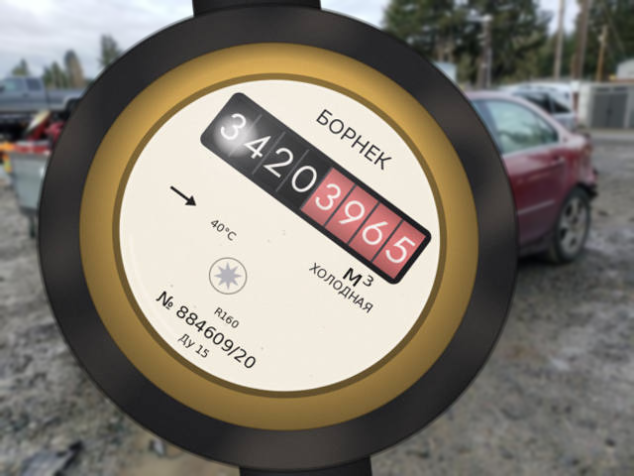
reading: {"value": 3420.3965, "unit": "m³"}
